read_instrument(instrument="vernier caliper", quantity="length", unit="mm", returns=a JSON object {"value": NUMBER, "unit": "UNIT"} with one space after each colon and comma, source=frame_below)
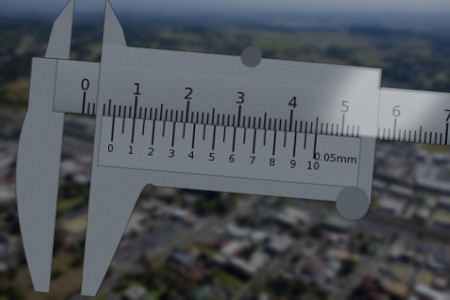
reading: {"value": 6.0, "unit": "mm"}
